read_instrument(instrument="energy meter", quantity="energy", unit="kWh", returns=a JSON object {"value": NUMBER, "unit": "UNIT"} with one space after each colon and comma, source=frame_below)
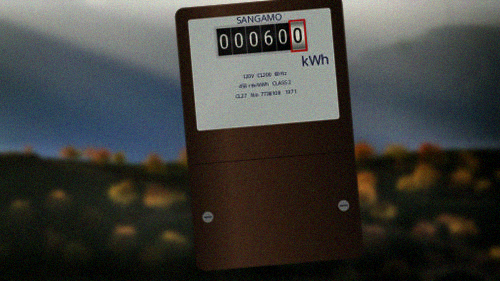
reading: {"value": 60.0, "unit": "kWh"}
